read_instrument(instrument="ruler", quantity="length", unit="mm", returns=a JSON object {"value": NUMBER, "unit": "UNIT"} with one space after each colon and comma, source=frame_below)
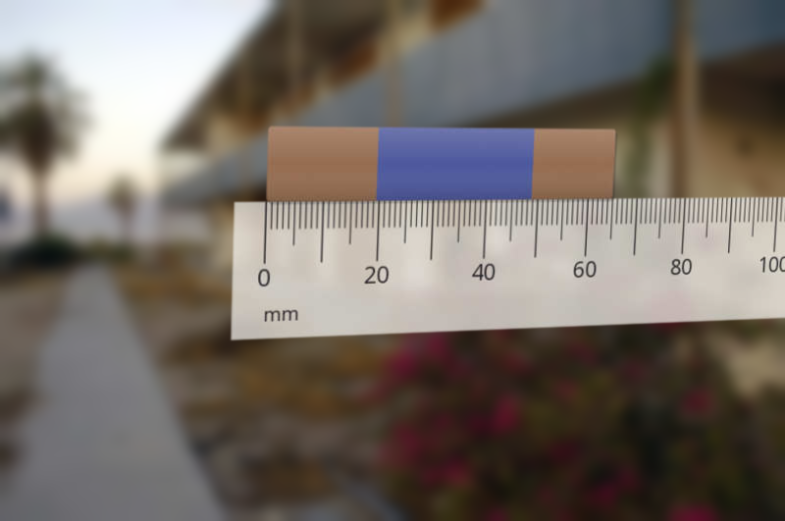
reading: {"value": 65, "unit": "mm"}
